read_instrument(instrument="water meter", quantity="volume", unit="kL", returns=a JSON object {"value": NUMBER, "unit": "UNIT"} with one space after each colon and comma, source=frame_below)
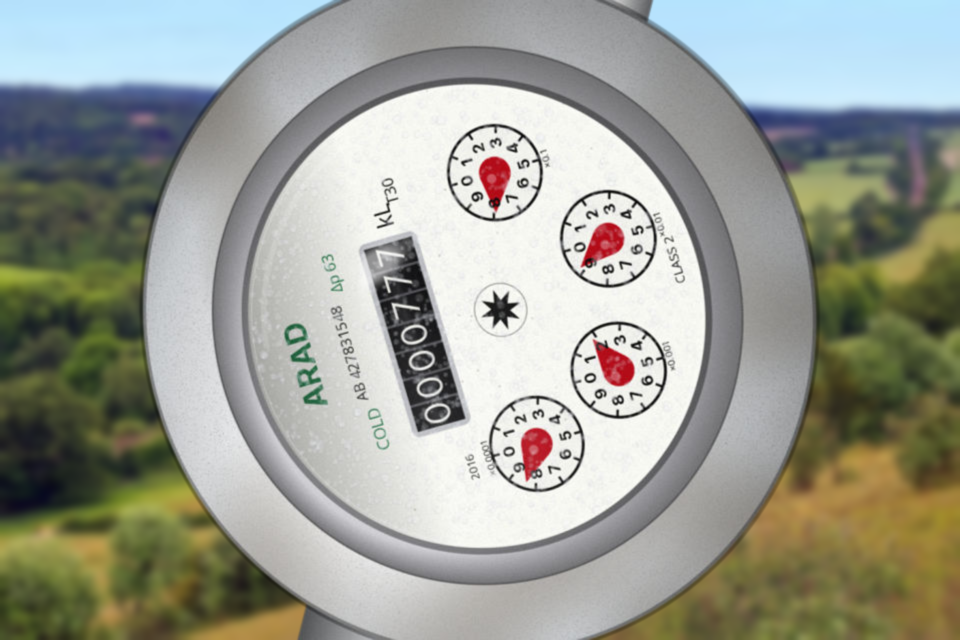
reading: {"value": 777.7918, "unit": "kL"}
